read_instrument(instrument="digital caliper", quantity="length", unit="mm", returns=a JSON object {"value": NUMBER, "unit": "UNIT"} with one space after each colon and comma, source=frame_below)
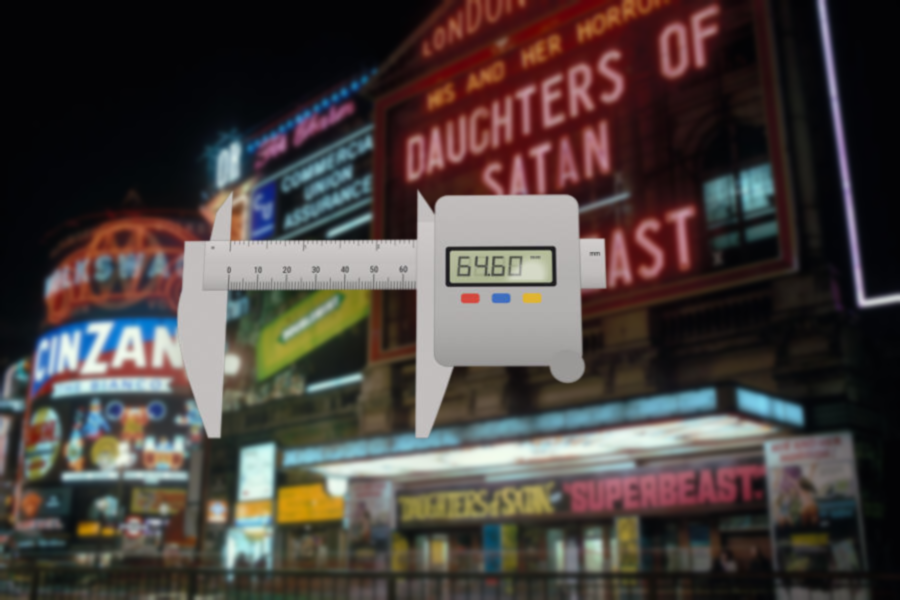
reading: {"value": 64.60, "unit": "mm"}
